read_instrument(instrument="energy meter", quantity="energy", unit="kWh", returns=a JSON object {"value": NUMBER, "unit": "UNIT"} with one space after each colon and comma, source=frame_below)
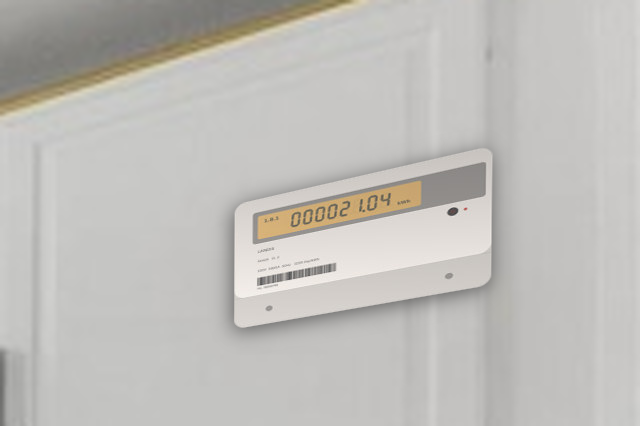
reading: {"value": 21.04, "unit": "kWh"}
